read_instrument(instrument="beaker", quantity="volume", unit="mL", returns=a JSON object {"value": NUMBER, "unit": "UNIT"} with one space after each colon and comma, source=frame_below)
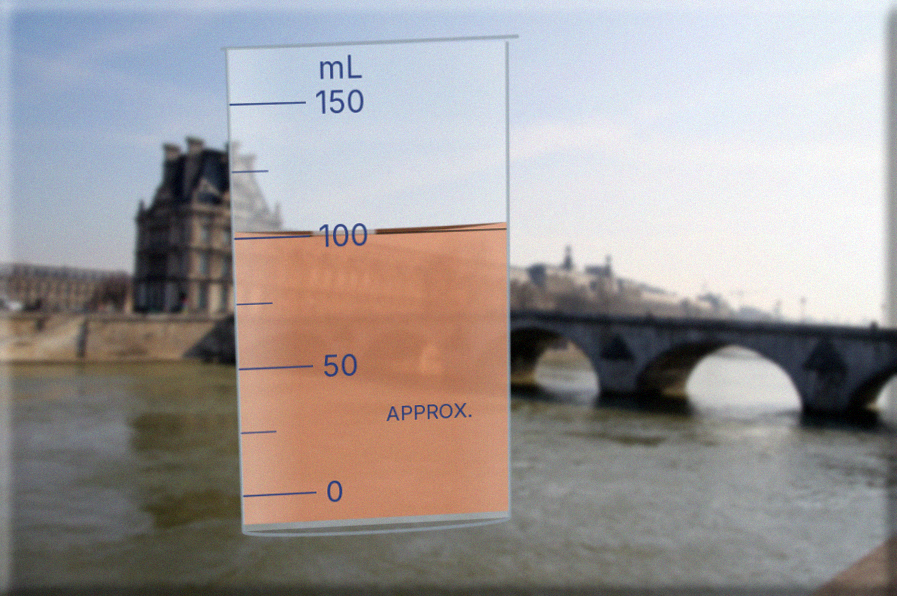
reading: {"value": 100, "unit": "mL"}
